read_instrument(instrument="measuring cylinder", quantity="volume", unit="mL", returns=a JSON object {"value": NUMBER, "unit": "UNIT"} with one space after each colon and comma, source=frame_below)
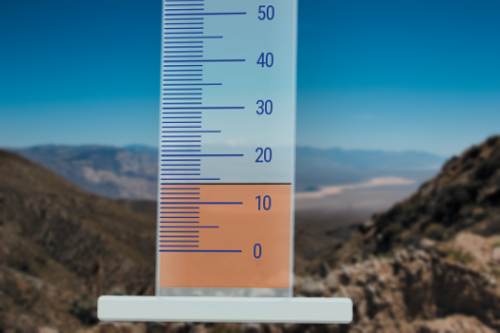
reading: {"value": 14, "unit": "mL"}
